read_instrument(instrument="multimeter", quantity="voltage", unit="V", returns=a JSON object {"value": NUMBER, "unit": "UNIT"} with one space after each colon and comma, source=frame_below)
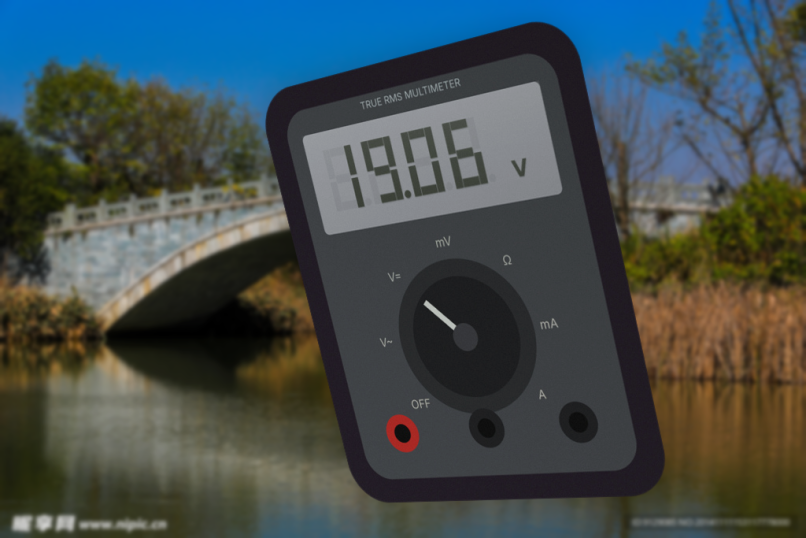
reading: {"value": 19.06, "unit": "V"}
